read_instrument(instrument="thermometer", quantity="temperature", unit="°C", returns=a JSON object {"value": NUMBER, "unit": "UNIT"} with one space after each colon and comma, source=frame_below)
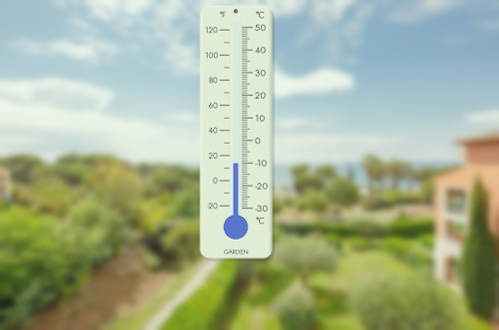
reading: {"value": -10, "unit": "°C"}
